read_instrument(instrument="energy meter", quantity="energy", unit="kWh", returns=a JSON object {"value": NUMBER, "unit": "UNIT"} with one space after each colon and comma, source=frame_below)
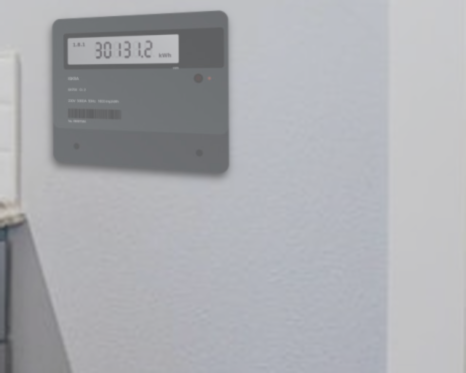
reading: {"value": 30131.2, "unit": "kWh"}
